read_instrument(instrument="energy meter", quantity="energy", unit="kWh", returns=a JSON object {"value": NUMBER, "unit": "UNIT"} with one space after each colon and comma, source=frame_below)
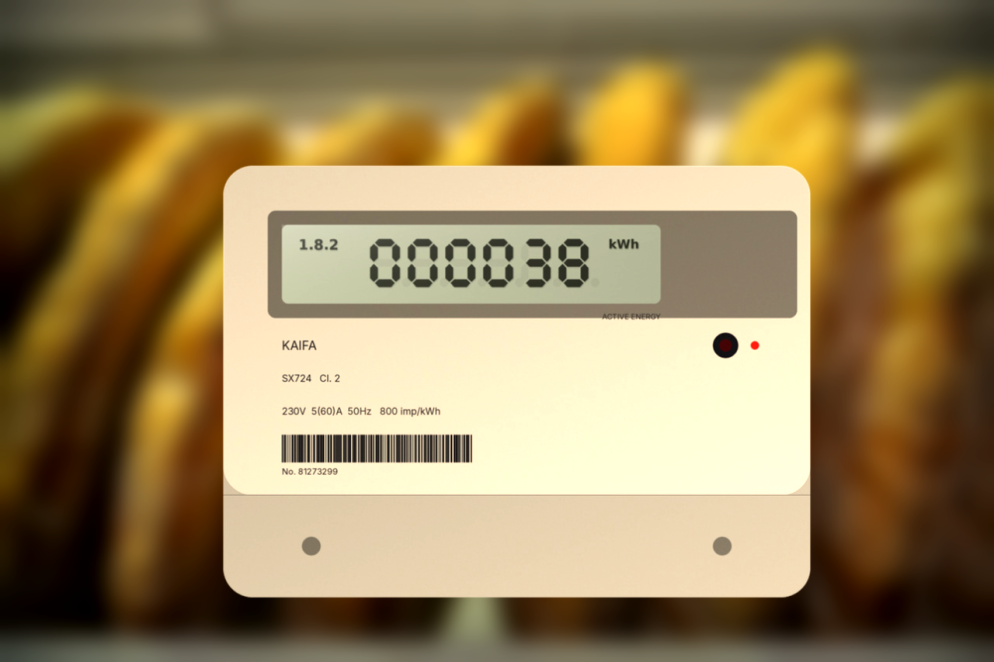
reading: {"value": 38, "unit": "kWh"}
